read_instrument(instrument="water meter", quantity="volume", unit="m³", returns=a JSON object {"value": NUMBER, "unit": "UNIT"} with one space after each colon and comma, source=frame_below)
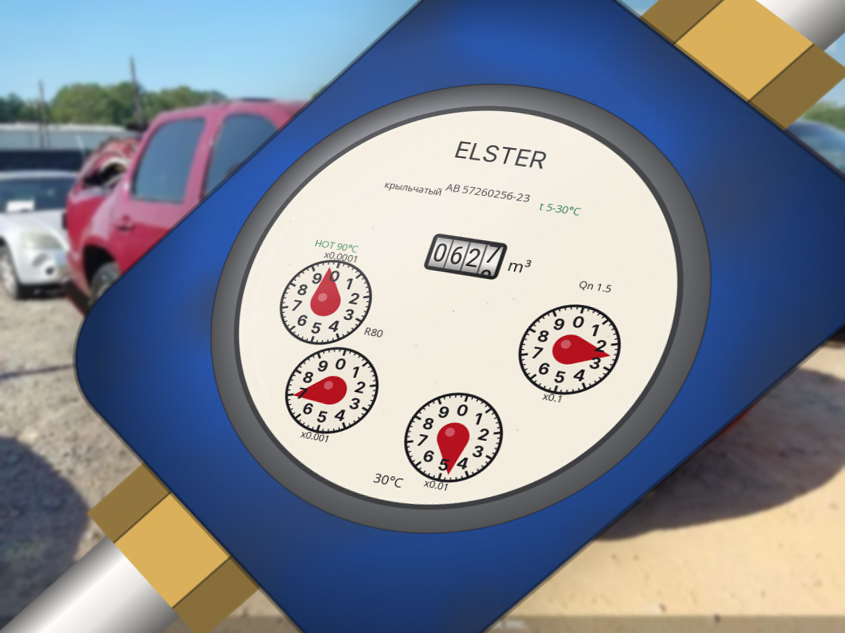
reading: {"value": 627.2469, "unit": "m³"}
